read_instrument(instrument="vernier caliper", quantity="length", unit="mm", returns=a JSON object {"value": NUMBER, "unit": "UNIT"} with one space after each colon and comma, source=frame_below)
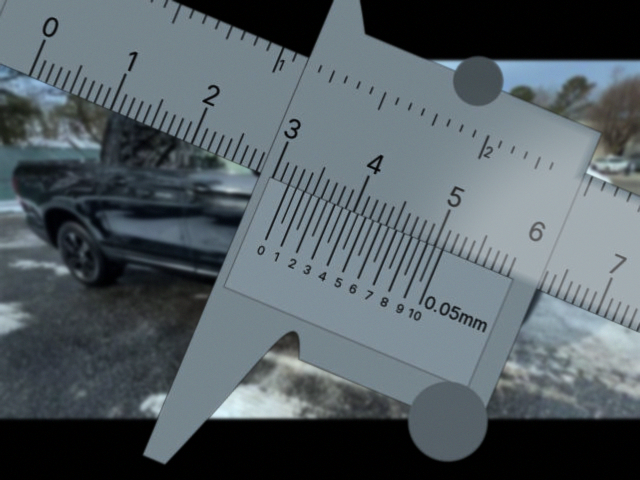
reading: {"value": 32.0, "unit": "mm"}
